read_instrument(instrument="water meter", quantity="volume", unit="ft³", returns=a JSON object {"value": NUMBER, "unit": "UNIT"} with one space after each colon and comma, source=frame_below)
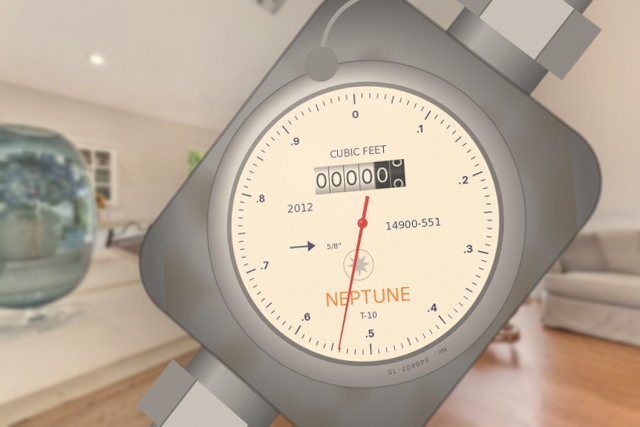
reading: {"value": 8.54, "unit": "ft³"}
